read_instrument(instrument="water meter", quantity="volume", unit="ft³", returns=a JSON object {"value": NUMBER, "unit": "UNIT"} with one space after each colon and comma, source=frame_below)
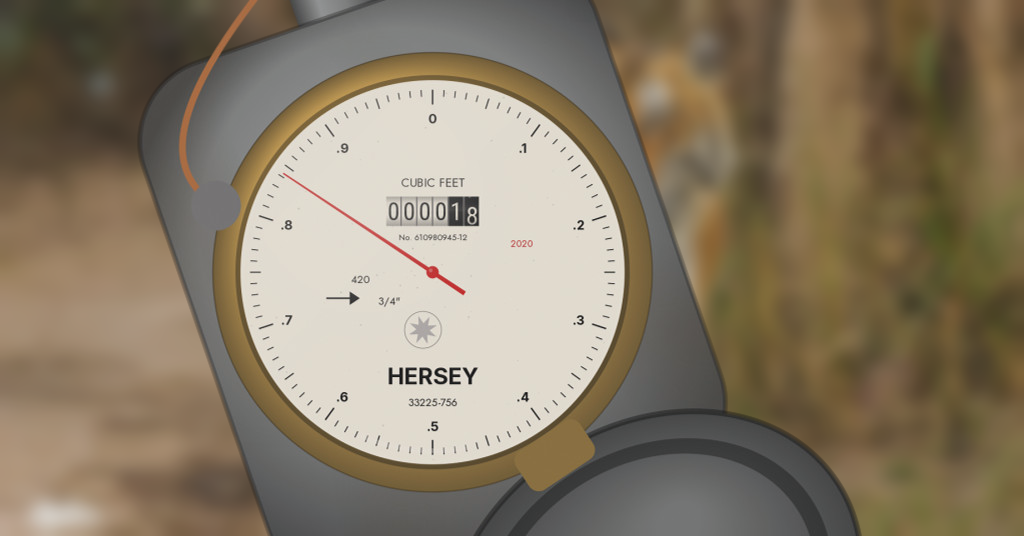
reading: {"value": 17.84, "unit": "ft³"}
